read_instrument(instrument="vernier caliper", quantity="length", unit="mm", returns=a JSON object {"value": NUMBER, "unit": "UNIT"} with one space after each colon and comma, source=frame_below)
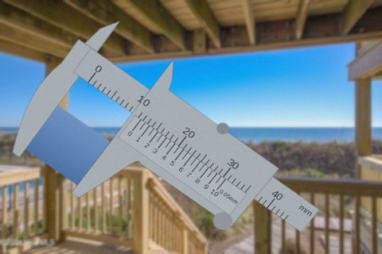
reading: {"value": 11.6, "unit": "mm"}
